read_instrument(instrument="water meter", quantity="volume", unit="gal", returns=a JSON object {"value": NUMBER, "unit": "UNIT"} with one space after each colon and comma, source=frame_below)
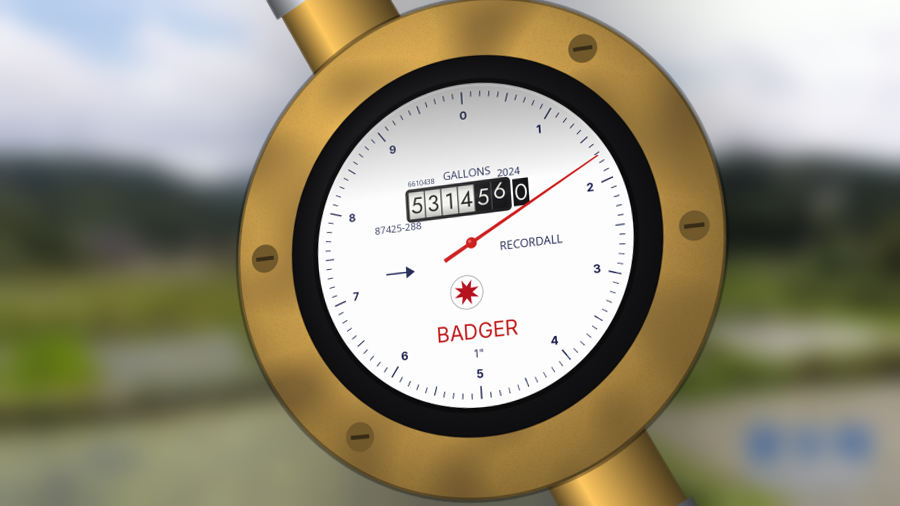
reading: {"value": 5314561.7, "unit": "gal"}
